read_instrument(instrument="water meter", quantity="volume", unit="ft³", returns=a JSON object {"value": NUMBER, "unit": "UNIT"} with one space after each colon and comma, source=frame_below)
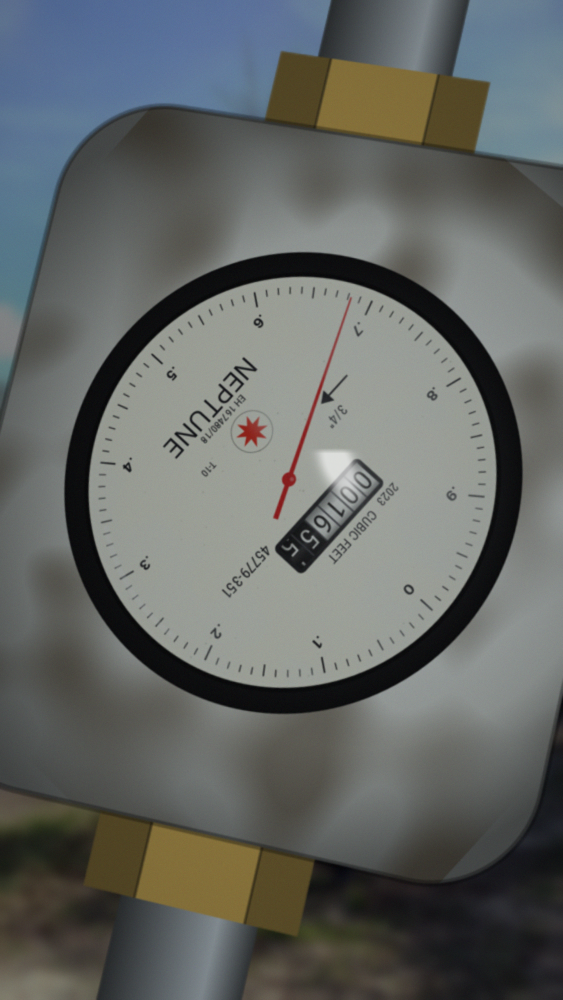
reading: {"value": 1654.68, "unit": "ft³"}
